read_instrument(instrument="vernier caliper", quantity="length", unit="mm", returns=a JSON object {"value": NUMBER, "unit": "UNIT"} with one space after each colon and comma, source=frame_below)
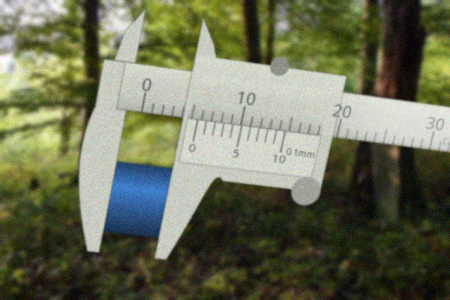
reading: {"value": 5.6, "unit": "mm"}
